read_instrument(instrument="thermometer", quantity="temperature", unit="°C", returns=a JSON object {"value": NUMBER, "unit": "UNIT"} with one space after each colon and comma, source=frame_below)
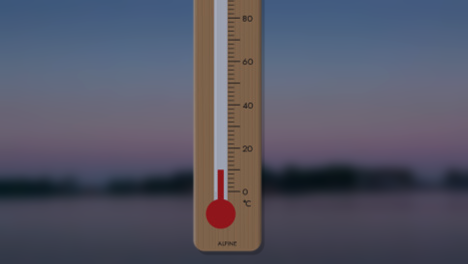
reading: {"value": 10, "unit": "°C"}
